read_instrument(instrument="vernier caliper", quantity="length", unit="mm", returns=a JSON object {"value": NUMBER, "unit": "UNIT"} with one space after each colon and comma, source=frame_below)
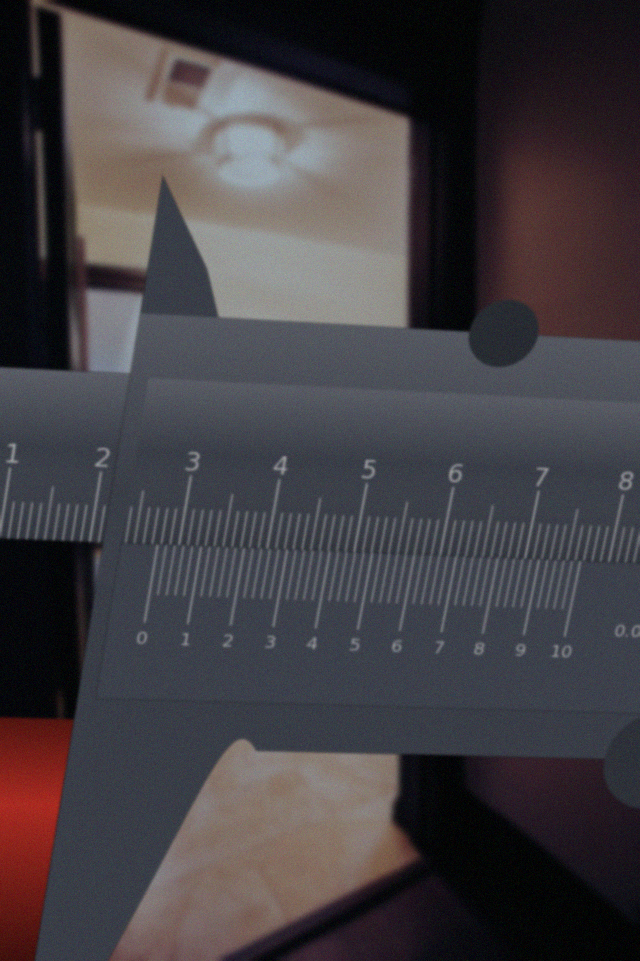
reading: {"value": 27.6, "unit": "mm"}
